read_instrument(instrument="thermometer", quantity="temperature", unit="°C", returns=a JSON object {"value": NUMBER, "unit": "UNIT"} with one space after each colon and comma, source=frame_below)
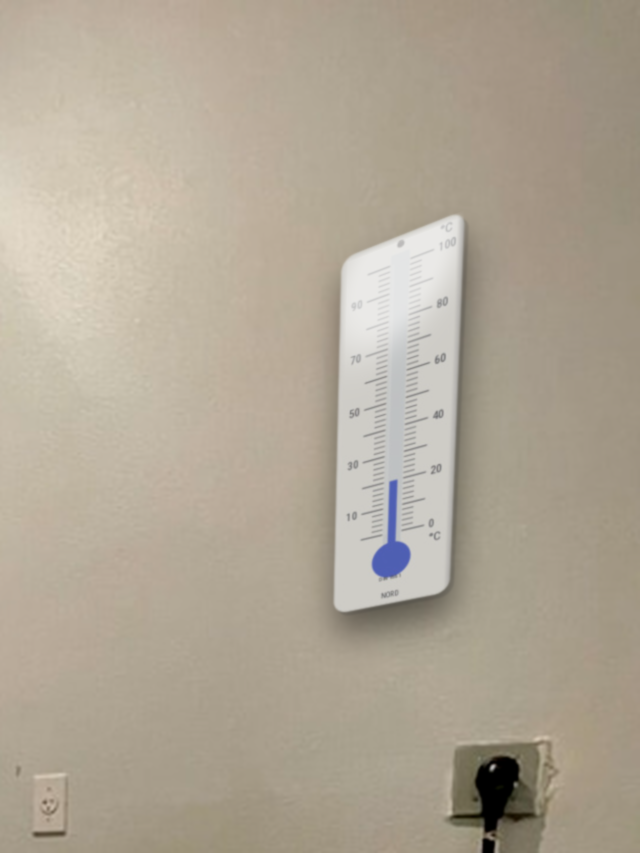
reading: {"value": 20, "unit": "°C"}
